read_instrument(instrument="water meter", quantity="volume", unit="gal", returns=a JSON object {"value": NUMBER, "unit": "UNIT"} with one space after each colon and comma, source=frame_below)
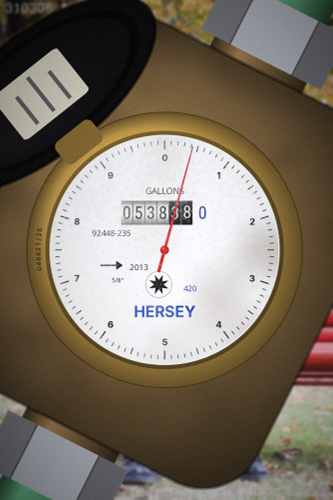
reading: {"value": 538380.4, "unit": "gal"}
